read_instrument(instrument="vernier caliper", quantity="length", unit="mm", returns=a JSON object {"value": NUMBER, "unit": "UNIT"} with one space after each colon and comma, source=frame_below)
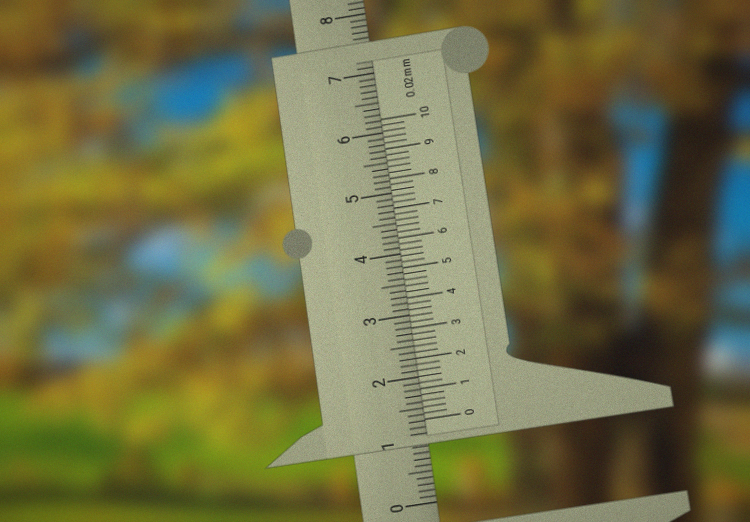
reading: {"value": 13.2, "unit": "mm"}
